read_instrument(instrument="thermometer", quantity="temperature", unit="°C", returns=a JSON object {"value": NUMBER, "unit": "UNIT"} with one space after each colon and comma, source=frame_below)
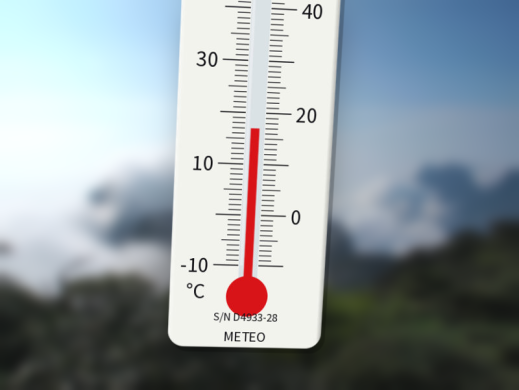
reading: {"value": 17, "unit": "°C"}
